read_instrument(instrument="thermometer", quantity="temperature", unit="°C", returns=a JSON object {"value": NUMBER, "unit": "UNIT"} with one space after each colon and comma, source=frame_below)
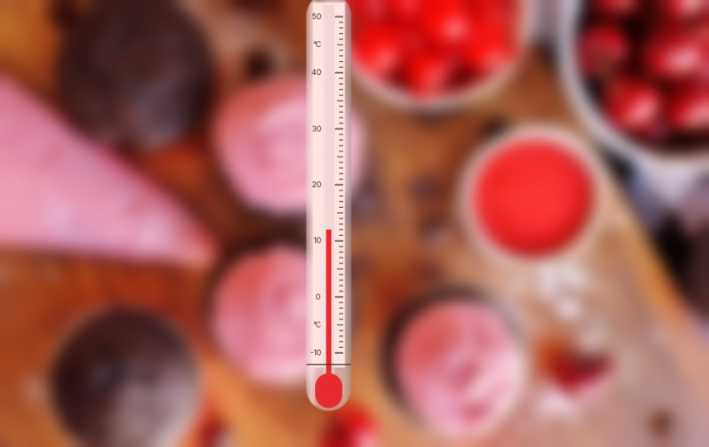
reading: {"value": 12, "unit": "°C"}
